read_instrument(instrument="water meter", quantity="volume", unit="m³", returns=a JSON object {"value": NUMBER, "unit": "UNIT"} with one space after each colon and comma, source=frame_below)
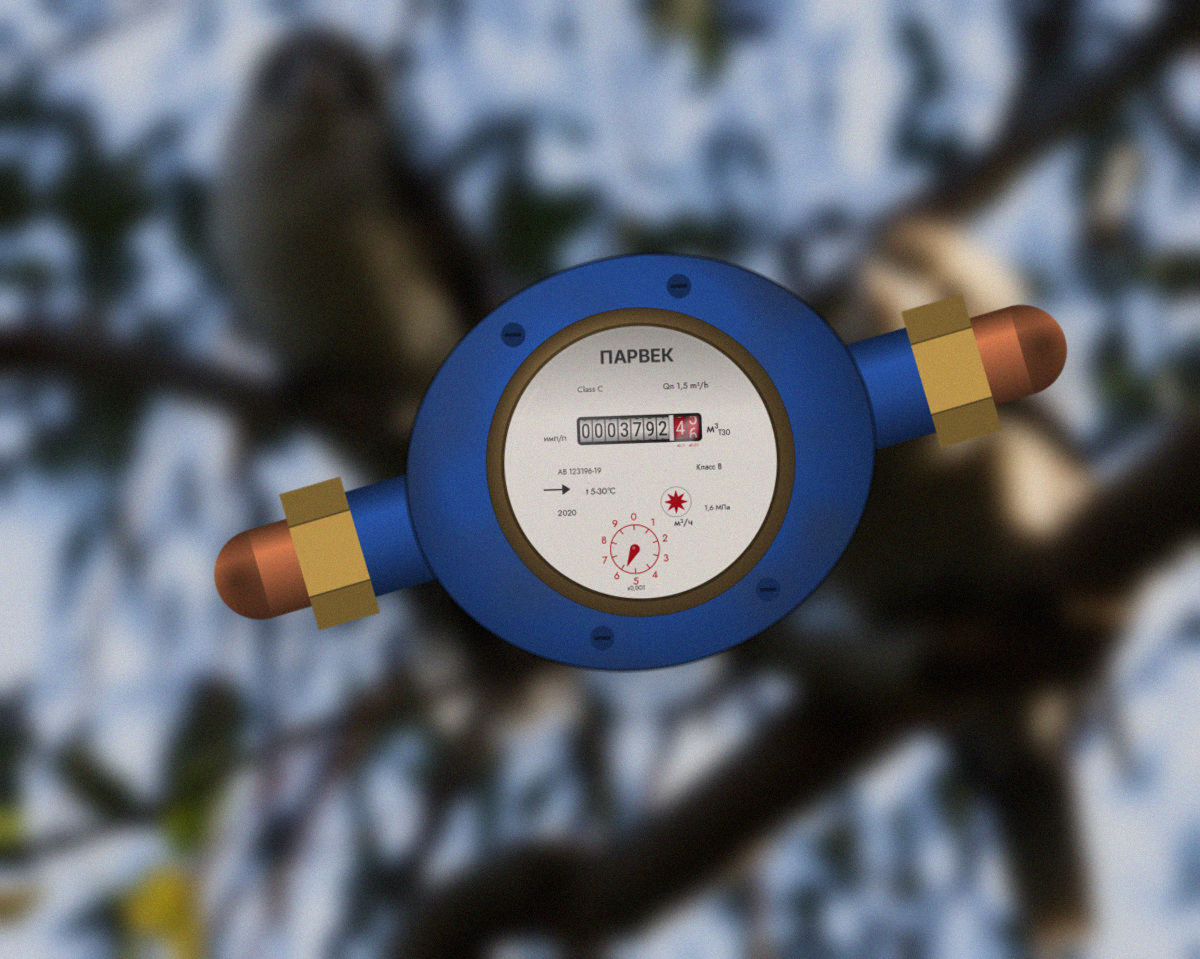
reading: {"value": 3792.455, "unit": "m³"}
